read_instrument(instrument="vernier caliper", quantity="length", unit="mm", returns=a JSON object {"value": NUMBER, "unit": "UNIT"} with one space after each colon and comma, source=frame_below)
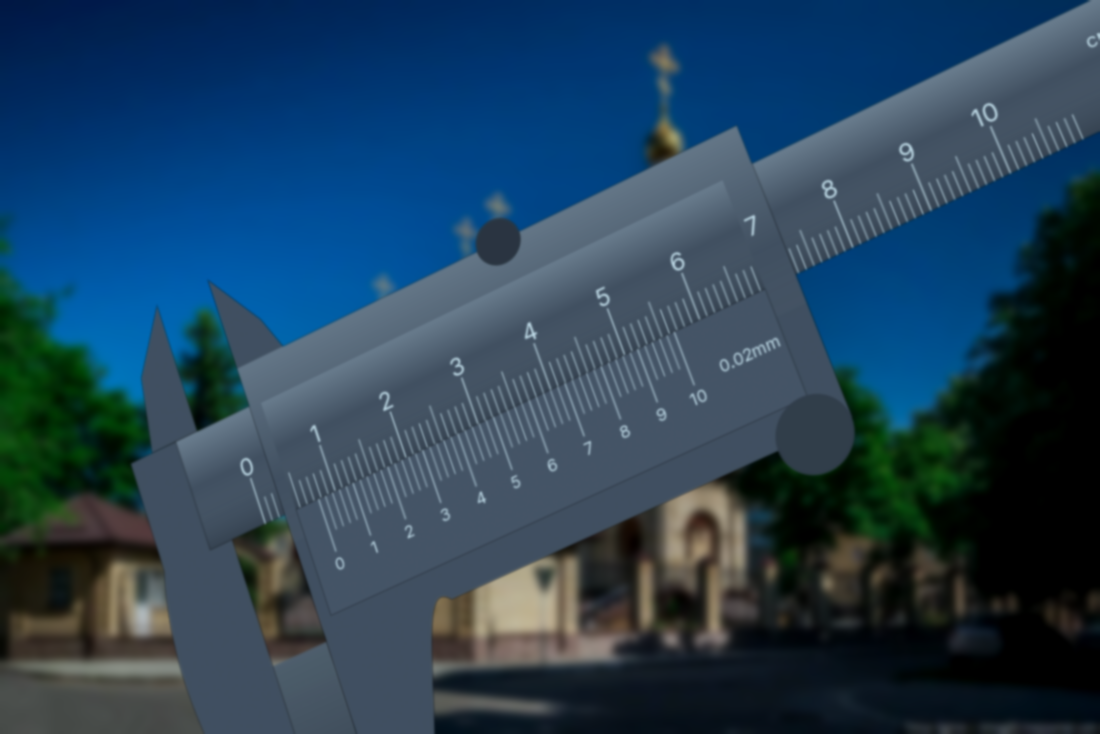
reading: {"value": 7.6, "unit": "mm"}
